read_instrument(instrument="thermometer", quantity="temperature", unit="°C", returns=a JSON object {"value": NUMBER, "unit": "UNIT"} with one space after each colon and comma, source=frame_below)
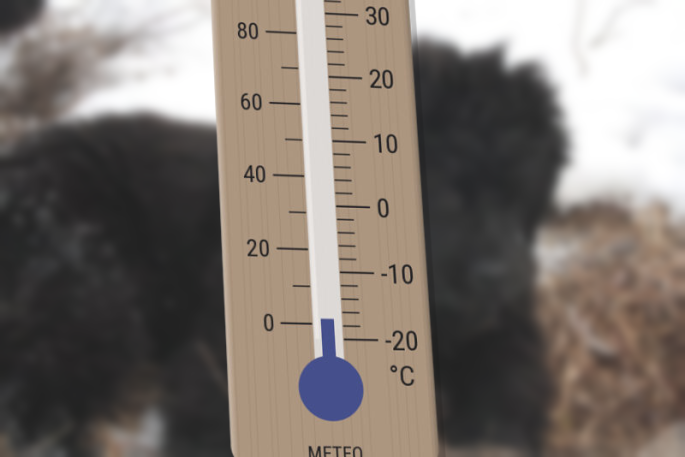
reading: {"value": -17, "unit": "°C"}
